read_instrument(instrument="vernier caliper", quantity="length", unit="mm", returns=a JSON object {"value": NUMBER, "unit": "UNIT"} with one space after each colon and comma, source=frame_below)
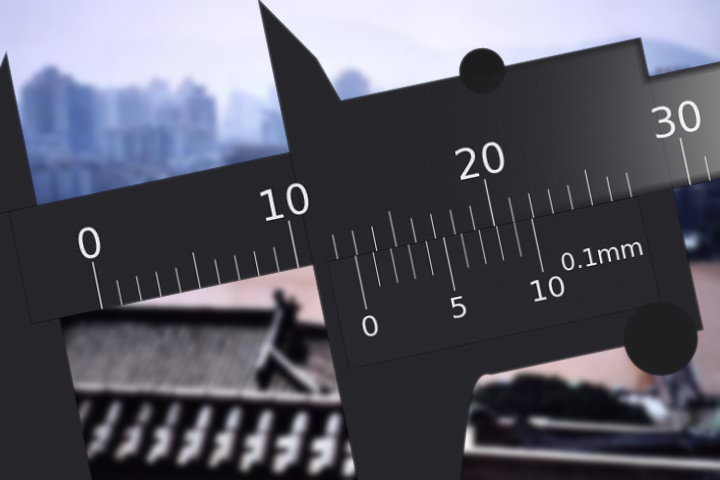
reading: {"value": 12.9, "unit": "mm"}
